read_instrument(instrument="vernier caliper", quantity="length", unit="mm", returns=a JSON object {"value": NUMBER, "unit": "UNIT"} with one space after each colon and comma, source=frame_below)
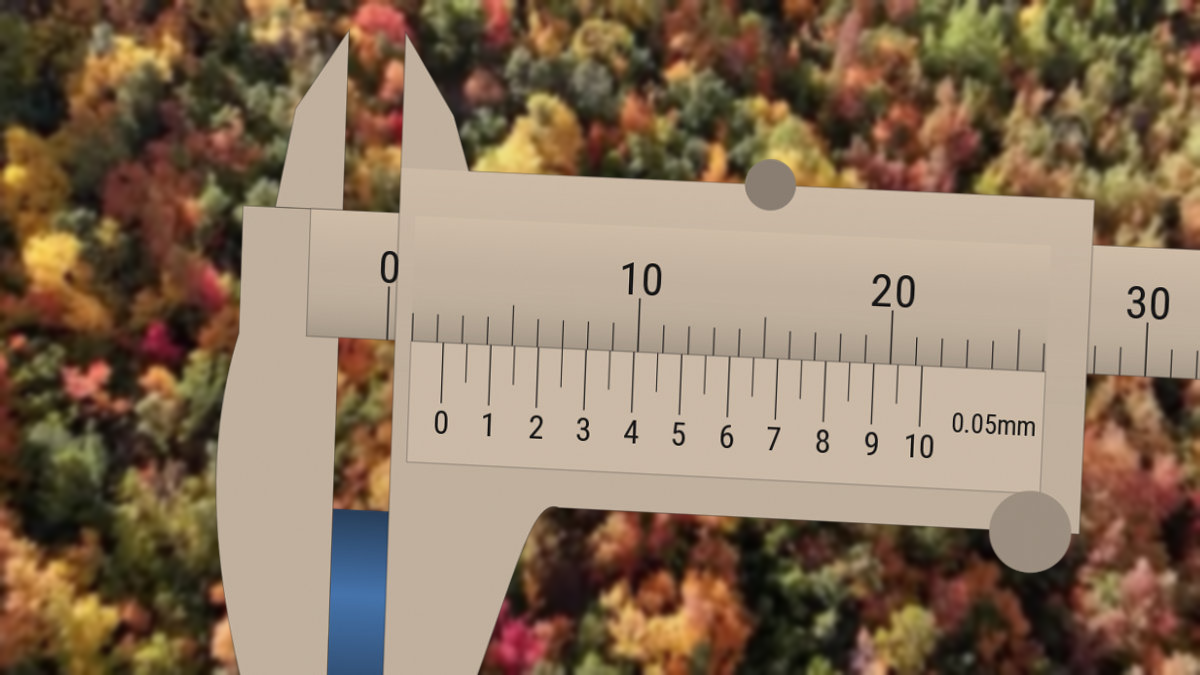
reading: {"value": 2.25, "unit": "mm"}
